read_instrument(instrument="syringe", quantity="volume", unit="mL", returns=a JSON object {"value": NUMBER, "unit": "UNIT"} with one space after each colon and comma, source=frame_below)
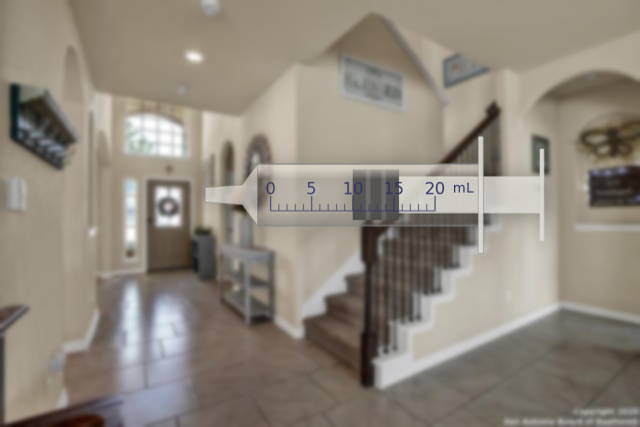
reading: {"value": 10, "unit": "mL"}
